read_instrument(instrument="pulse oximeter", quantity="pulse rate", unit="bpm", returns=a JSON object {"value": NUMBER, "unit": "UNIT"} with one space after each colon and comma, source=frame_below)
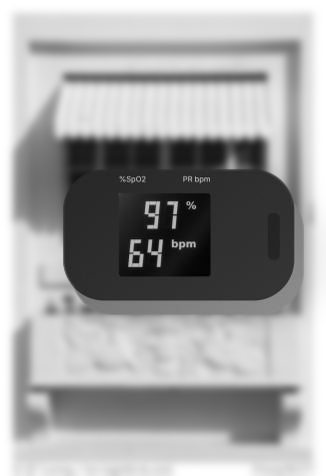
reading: {"value": 64, "unit": "bpm"}
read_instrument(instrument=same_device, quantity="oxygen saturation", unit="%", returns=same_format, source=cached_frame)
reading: {"value": 97, "unit": "%"}
